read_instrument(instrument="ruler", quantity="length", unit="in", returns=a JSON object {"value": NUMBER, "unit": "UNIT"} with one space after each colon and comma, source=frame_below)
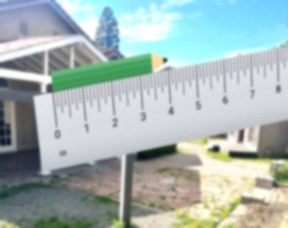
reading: {"value": 4, "unit": "in"}
